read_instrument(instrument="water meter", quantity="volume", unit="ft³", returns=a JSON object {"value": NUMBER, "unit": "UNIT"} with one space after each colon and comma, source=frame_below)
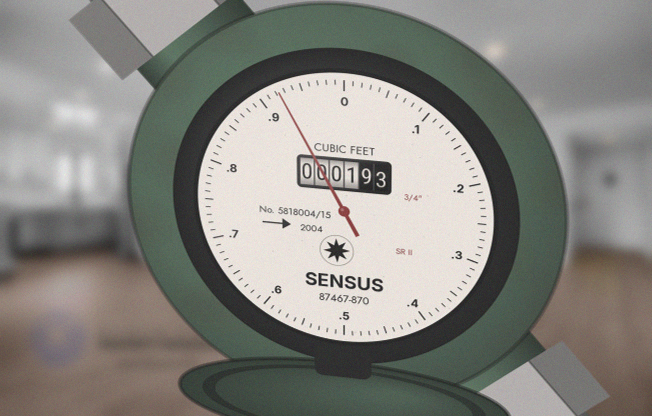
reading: {"value": 192.92, "unit": "ft³"}
